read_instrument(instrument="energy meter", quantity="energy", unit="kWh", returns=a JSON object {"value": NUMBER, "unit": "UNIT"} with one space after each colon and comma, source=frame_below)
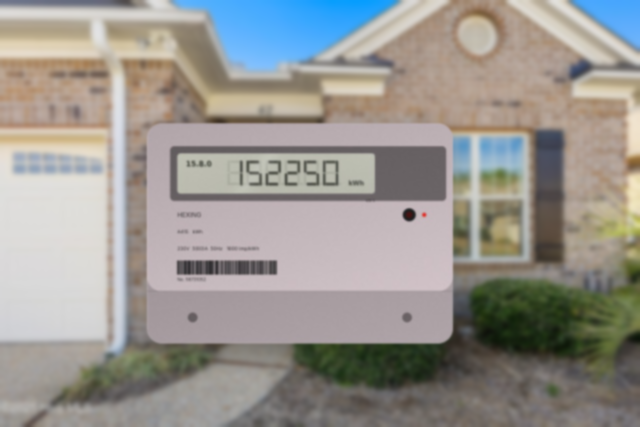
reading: {"value": 152250, "unit": "kWh"}
